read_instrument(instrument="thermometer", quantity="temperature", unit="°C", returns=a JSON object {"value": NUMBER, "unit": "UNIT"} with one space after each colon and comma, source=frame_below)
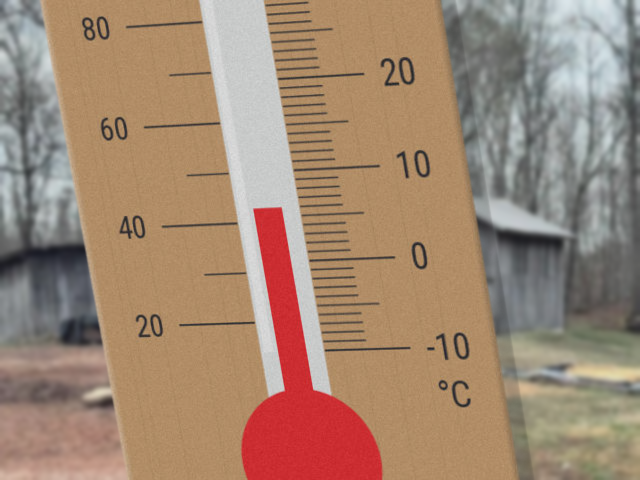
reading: {"value": 6, "unit": "°C"}
